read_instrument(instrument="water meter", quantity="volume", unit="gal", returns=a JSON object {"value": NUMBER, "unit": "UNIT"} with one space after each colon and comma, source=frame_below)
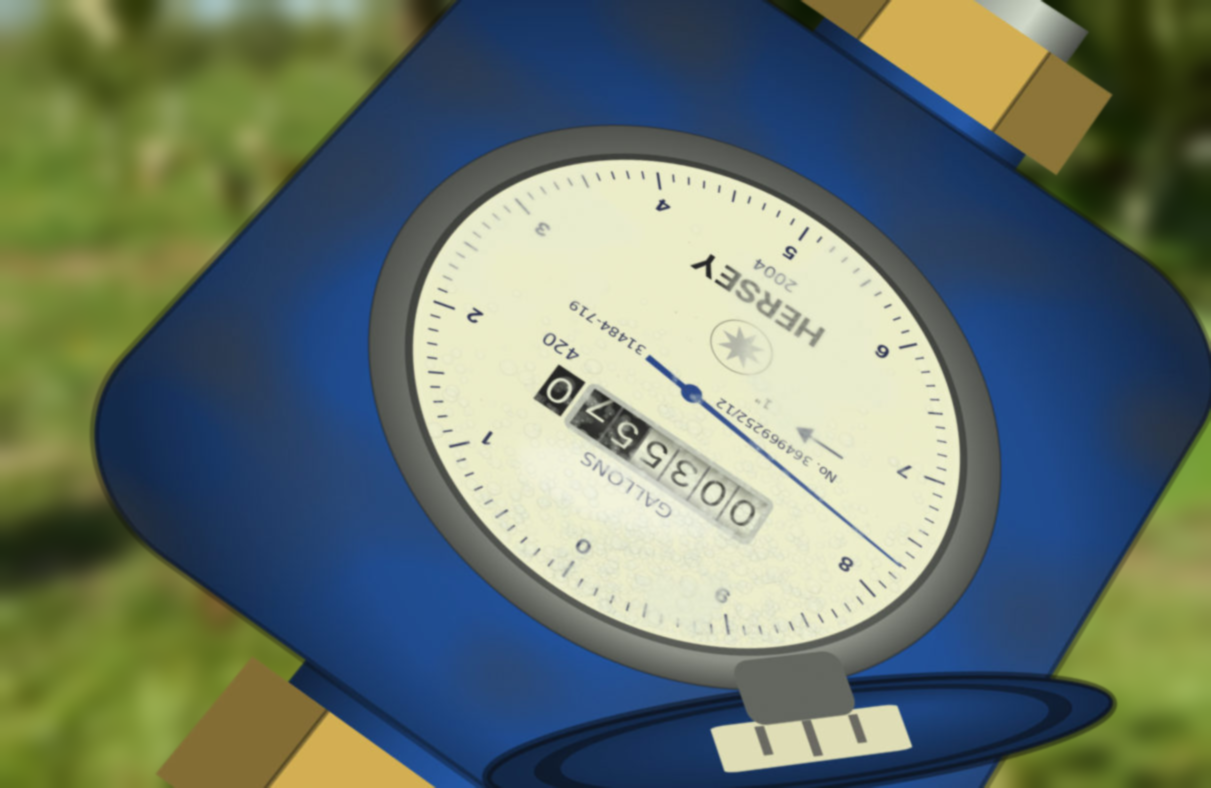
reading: {"value": 35567.7, "unit": "gal"}
